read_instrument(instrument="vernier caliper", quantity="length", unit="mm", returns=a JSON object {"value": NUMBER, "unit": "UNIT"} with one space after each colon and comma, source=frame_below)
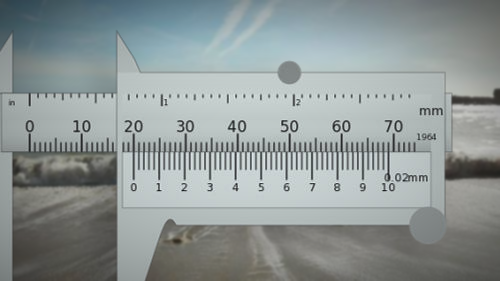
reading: {"value": 20.0, "unit": "mm"}
